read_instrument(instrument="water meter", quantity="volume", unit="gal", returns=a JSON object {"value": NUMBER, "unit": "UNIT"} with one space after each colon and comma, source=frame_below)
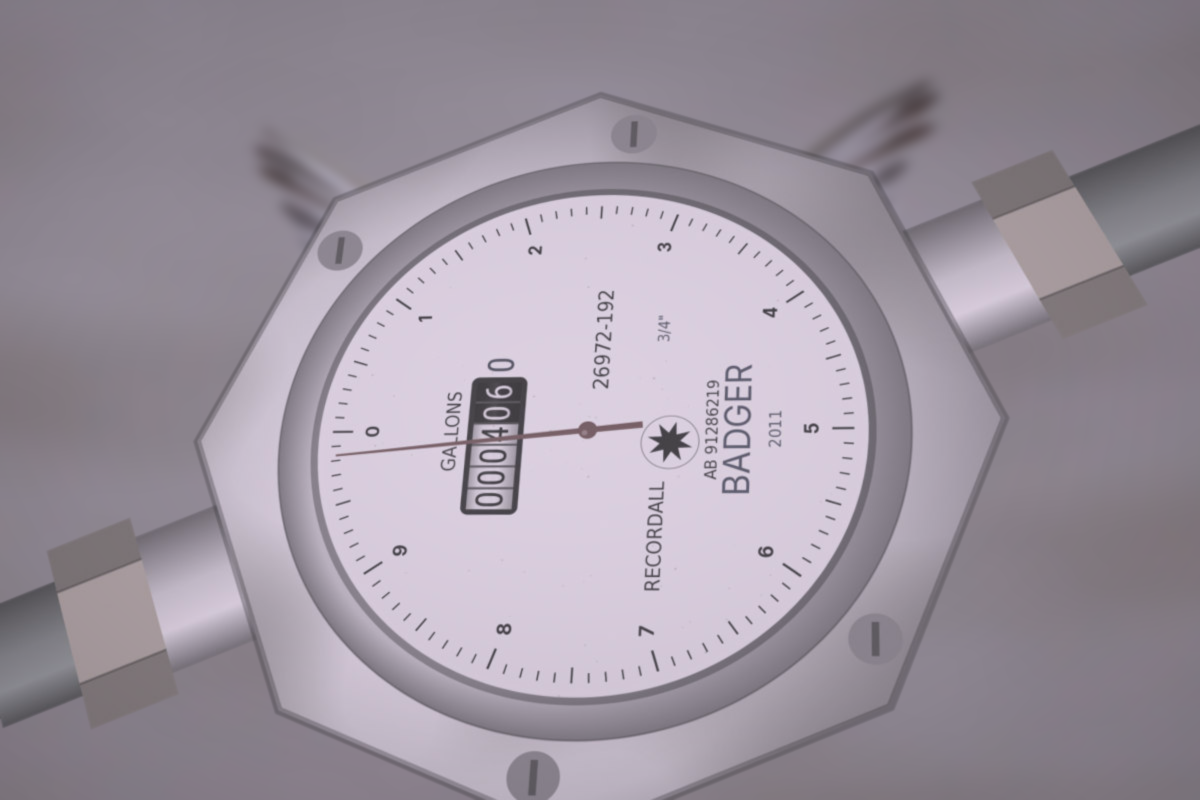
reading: {"value": 4059.8, "unit": "gal"}
